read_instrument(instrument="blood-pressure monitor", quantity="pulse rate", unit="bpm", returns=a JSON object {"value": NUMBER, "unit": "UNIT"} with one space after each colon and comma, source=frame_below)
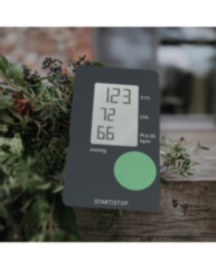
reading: {"value": 66, "unit": "bpm"}
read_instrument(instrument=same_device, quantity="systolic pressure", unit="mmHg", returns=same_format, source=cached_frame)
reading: {"value": 123, "unit": "mmHg"}
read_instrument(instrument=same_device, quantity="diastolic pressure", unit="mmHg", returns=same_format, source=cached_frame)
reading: {"value": 72, "unit": "mmHg"}
